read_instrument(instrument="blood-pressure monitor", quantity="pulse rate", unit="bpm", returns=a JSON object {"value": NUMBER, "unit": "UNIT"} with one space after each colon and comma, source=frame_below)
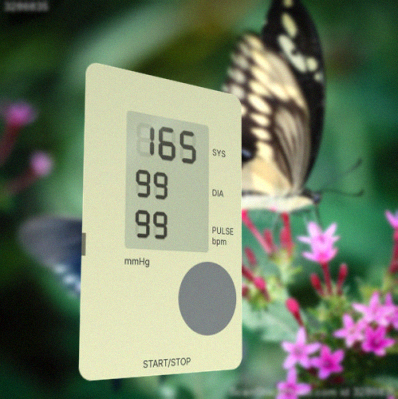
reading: {"value": 99, "unit": "bpm"}
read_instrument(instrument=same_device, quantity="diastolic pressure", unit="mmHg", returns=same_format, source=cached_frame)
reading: {"value": 99, "unit": "mmHg"}
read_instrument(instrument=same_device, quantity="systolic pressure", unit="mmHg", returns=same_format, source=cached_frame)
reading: {"value": 165, "unit": "mmHg"}
